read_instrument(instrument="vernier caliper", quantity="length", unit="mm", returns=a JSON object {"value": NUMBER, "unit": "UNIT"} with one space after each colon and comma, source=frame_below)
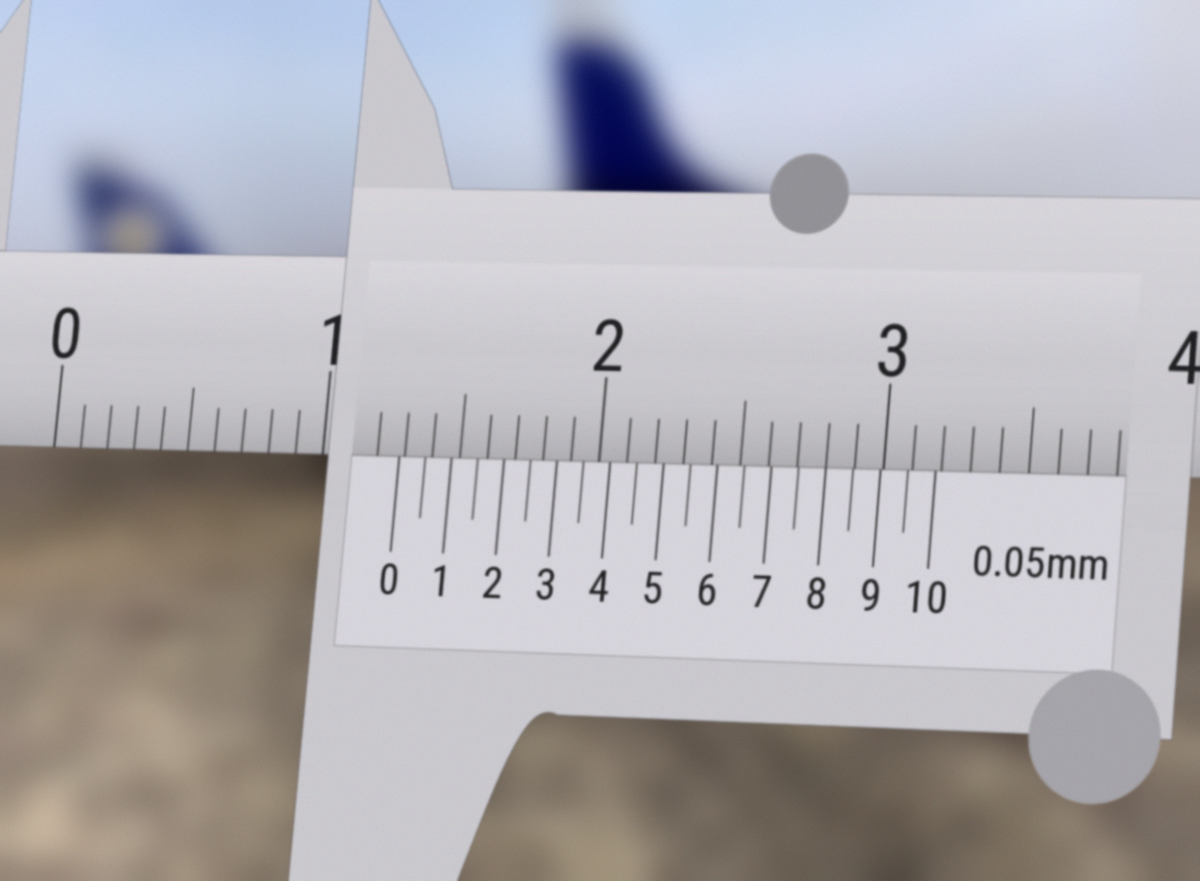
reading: {"value": 12.8, "unit": "mm"}
